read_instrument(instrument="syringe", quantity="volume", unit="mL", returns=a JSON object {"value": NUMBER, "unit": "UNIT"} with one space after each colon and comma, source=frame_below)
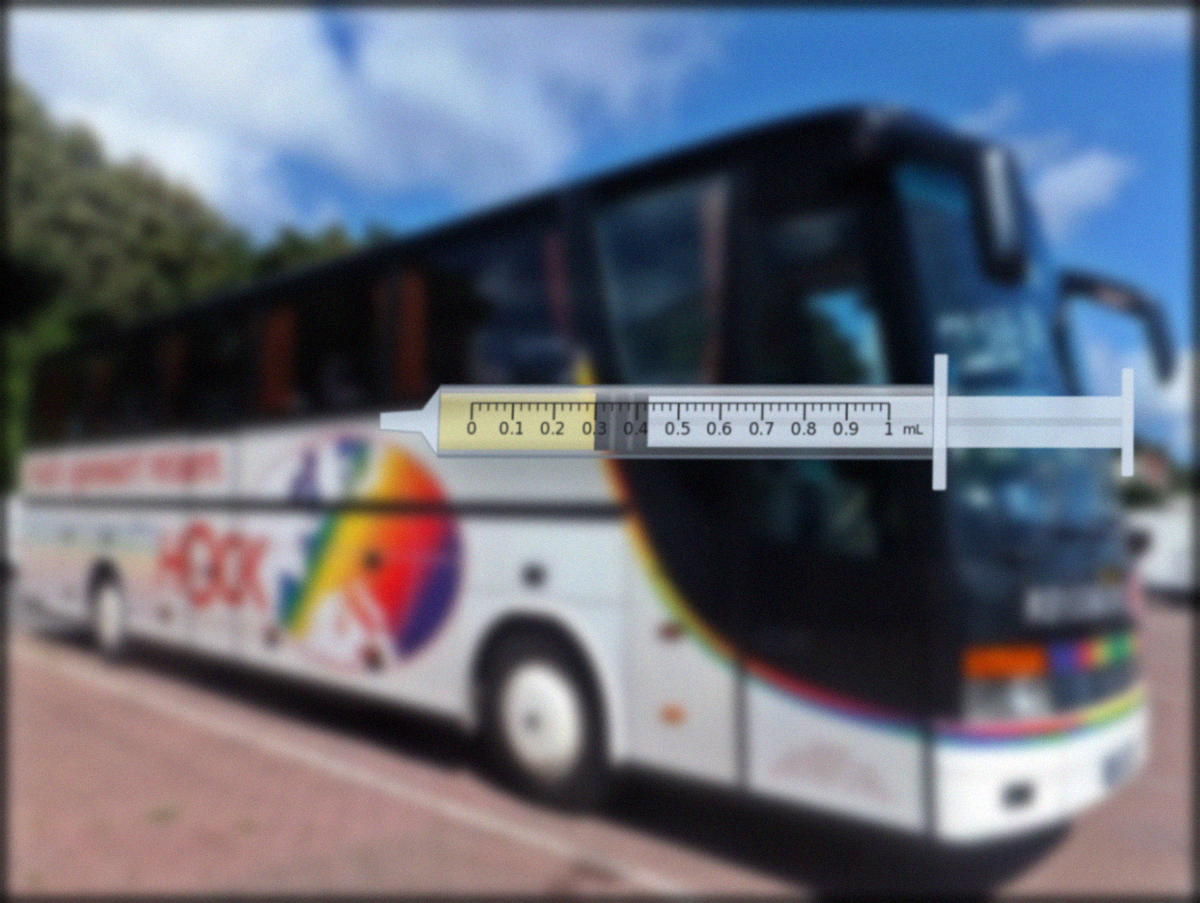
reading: {"value": 0.3, "unit": "mL"}
